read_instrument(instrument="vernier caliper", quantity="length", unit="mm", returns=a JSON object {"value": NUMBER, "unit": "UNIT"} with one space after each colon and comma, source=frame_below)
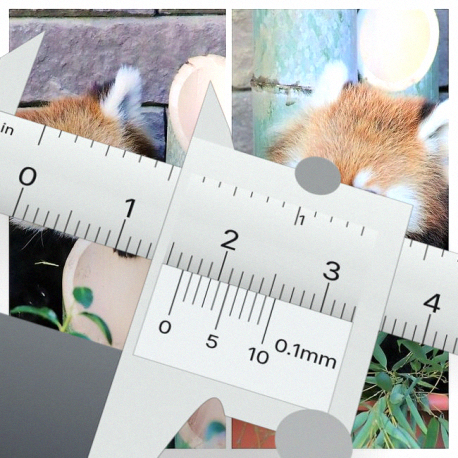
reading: {"value": 16.6, "unit": "mm"}
